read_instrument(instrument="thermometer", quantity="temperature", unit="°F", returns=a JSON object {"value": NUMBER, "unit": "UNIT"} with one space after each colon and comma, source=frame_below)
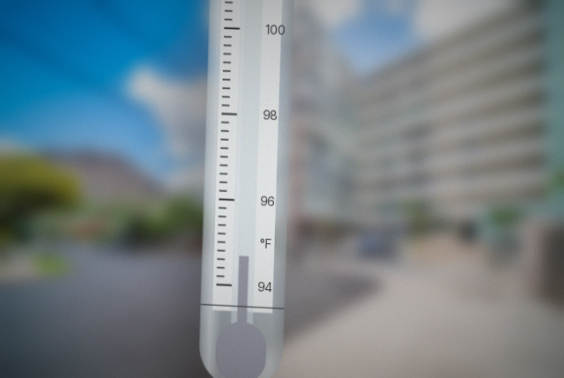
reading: {"value": 94.7, "unit": "°F"}
